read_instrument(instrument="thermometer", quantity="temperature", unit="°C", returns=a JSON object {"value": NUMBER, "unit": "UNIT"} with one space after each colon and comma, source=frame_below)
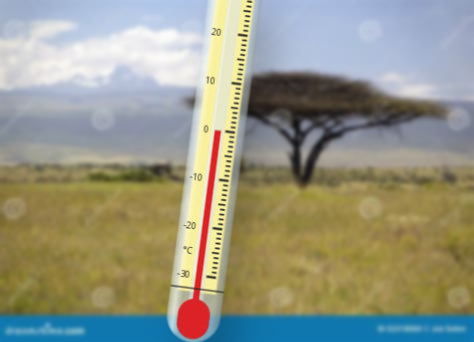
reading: {"value": 0, "unit": "°C"}
